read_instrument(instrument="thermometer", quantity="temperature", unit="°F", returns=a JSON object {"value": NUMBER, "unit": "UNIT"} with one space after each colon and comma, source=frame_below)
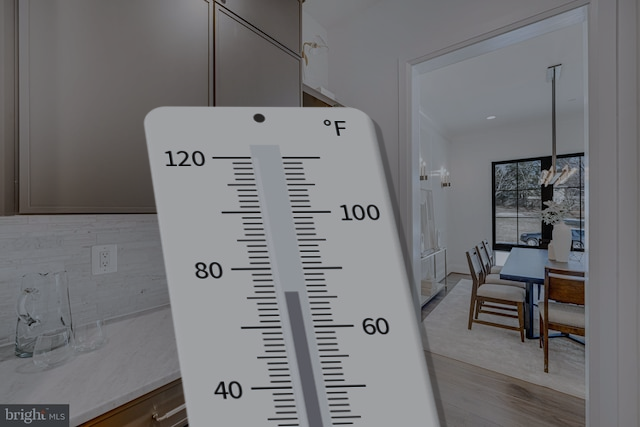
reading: {"value": 72, "unit": "°F"}
